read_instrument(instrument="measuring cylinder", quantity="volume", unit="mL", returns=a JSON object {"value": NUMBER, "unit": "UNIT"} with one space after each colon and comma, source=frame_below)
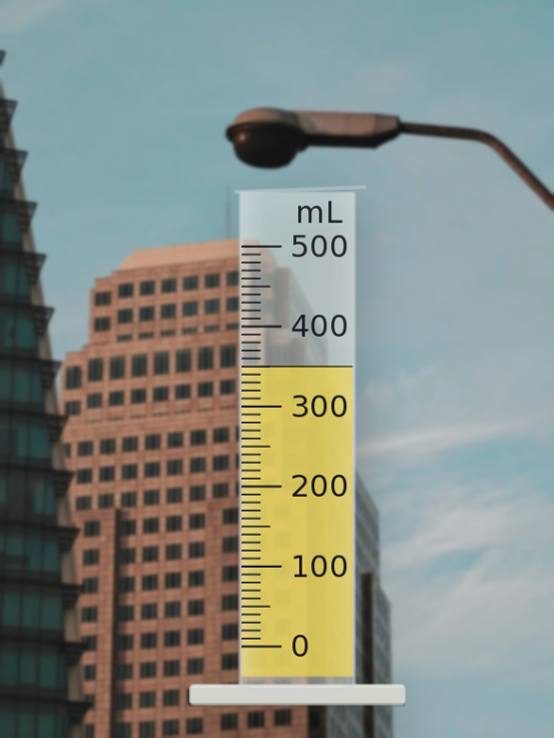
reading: {"value": 350, "unit": "mL"}
